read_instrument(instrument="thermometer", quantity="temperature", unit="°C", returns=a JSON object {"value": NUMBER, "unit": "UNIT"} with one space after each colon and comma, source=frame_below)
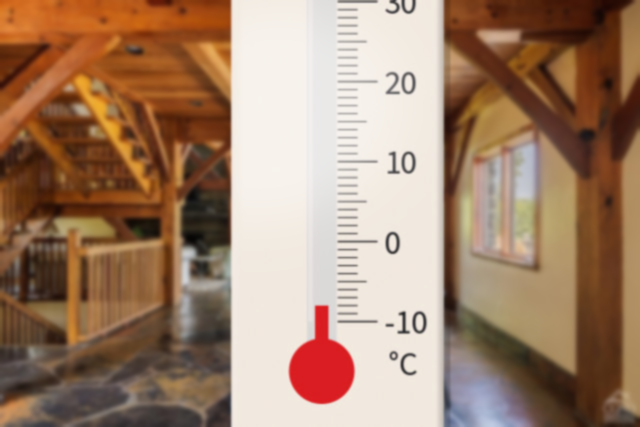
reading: {"value": -8, "unit": "°C"}
